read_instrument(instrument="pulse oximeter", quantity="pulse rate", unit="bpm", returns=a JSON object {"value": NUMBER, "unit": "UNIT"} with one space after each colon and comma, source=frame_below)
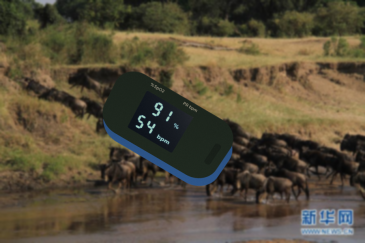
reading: {"value": 54, "unit": "bpm"}
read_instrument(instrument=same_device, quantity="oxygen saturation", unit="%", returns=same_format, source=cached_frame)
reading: {"value": 91, "unit": "%"}
